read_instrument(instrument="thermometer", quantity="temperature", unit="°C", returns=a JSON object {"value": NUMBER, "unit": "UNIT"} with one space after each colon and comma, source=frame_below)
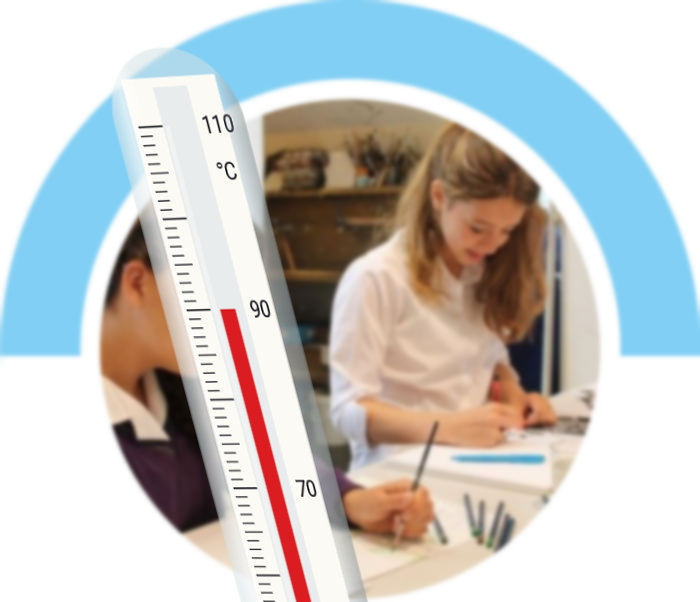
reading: {"value": 90, "unit": "°C"}
